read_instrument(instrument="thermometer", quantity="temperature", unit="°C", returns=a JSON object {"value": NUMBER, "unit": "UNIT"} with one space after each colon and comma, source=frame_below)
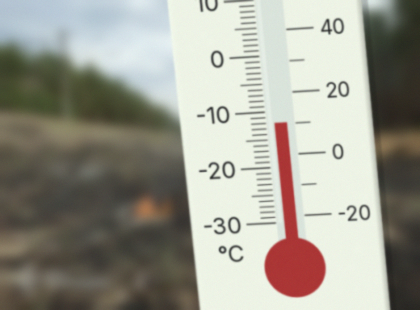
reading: {"value": -12, "unit": "°C"}
